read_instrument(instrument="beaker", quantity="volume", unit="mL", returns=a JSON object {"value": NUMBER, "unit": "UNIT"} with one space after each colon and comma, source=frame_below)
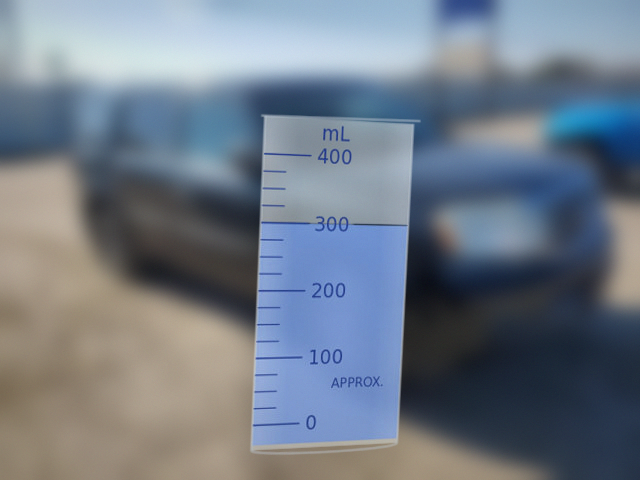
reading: {"value": 300, "unit": "mL"}
